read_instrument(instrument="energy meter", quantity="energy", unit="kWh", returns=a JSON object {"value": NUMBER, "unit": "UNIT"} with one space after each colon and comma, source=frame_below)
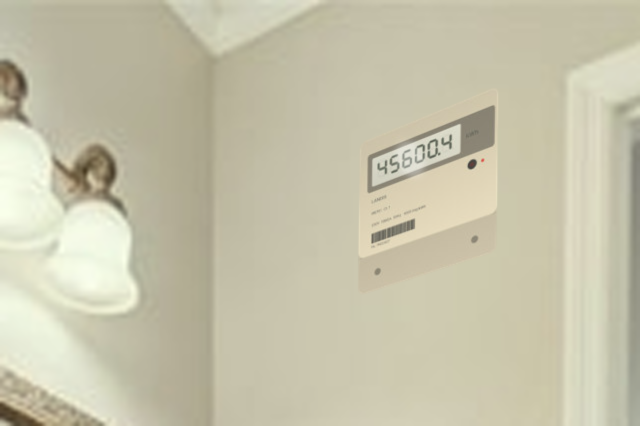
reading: {"value": 45600.4, "unit": "kWh"}
